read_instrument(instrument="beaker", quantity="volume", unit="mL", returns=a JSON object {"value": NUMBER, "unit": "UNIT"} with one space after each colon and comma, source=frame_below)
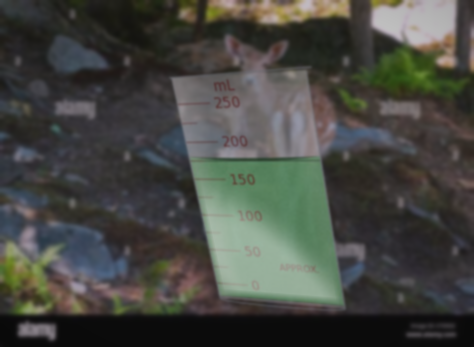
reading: {"value": 175, "unit": "mL"}
